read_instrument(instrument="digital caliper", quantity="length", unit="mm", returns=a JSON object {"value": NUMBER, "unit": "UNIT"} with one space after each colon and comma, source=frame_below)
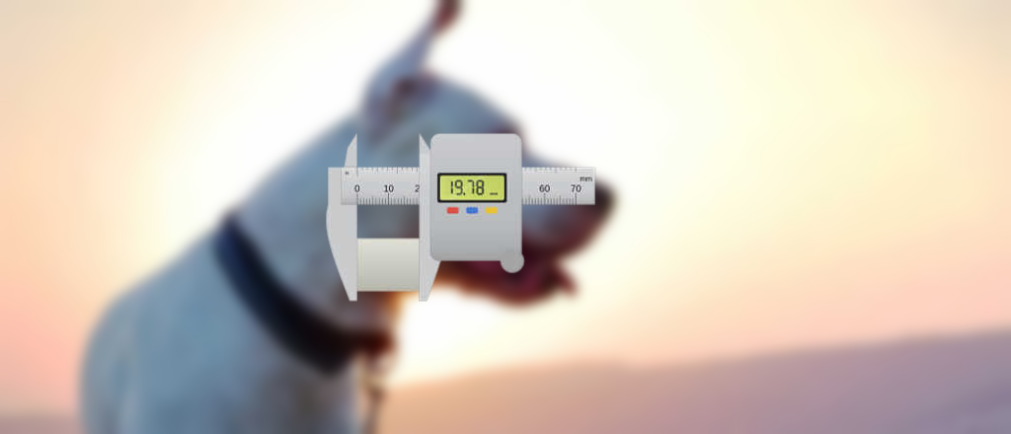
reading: {"value": 19.78, "unit": "mm"}
